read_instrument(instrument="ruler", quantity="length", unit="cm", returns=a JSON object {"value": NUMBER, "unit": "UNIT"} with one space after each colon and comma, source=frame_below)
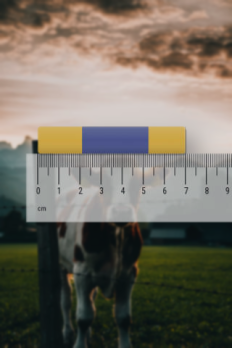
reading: {"value": 7, "unit": "cm"}
